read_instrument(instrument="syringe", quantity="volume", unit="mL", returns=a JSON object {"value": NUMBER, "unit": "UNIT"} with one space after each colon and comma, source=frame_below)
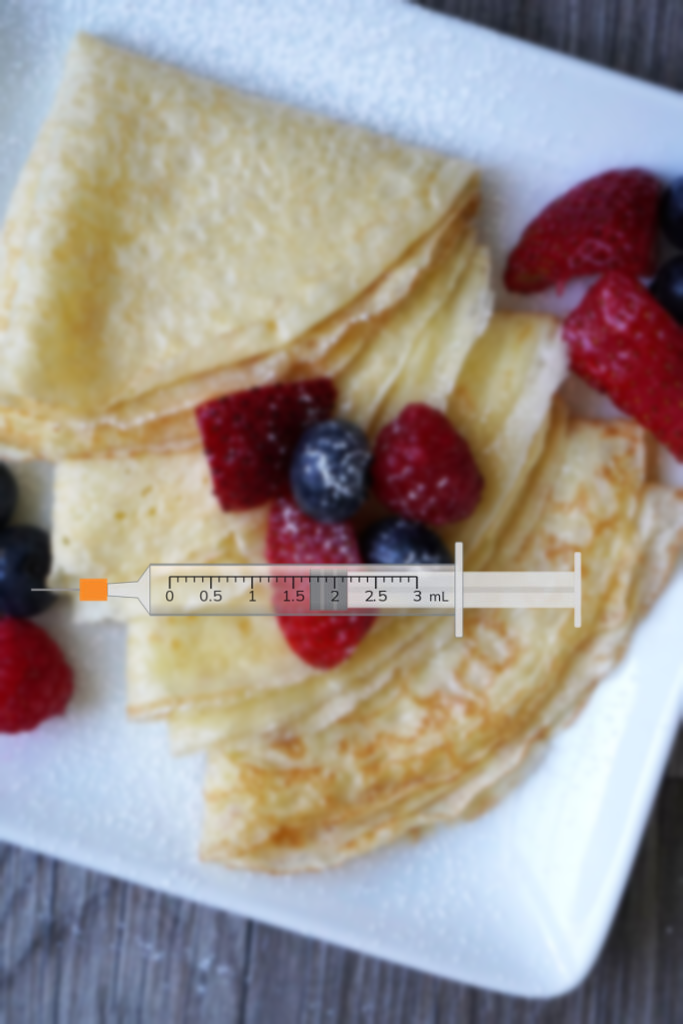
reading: {"value": 1.7, "unit": "mL"}
